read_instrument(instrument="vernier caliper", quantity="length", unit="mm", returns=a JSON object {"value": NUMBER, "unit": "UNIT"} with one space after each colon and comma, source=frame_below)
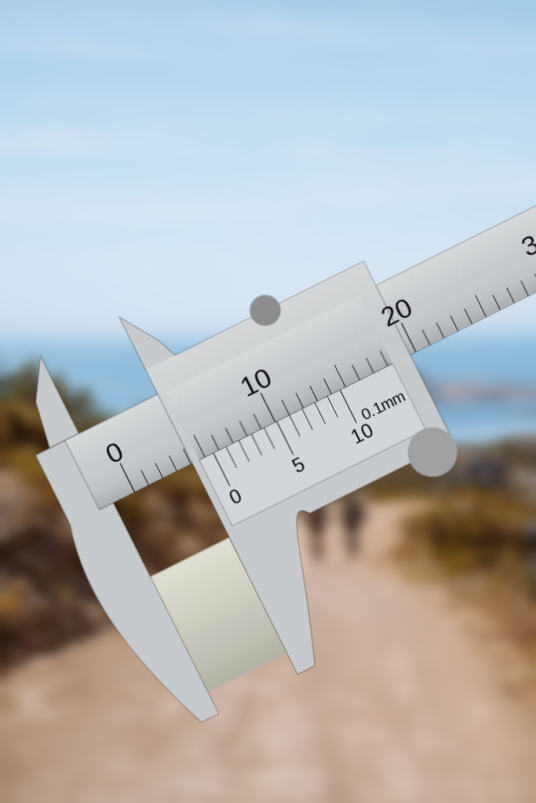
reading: {"value": 5.6, "unit": "mm"}
